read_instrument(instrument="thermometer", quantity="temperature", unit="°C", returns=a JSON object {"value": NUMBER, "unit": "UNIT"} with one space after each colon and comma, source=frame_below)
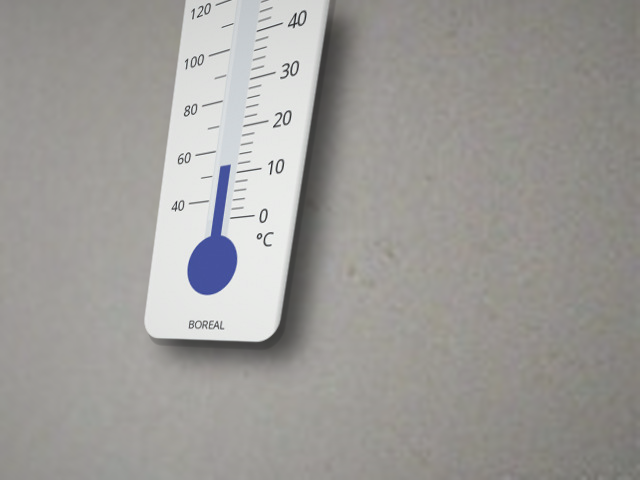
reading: {"value": 12, "unit": "°C"}
